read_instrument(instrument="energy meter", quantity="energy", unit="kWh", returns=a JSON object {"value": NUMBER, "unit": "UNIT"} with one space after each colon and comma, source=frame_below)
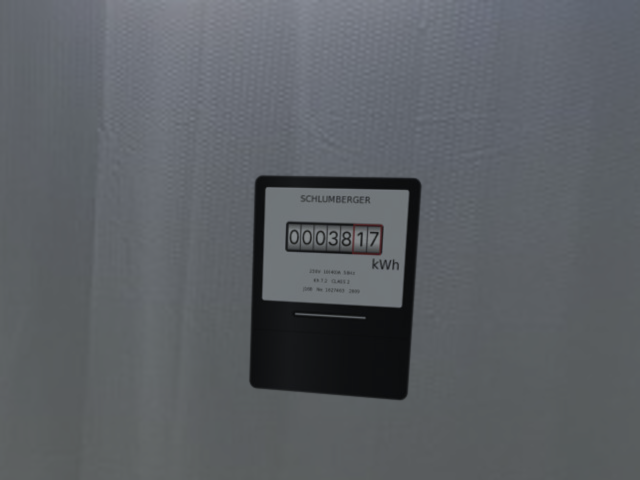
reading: {"value": 38.17, "unit": "kWh"}
